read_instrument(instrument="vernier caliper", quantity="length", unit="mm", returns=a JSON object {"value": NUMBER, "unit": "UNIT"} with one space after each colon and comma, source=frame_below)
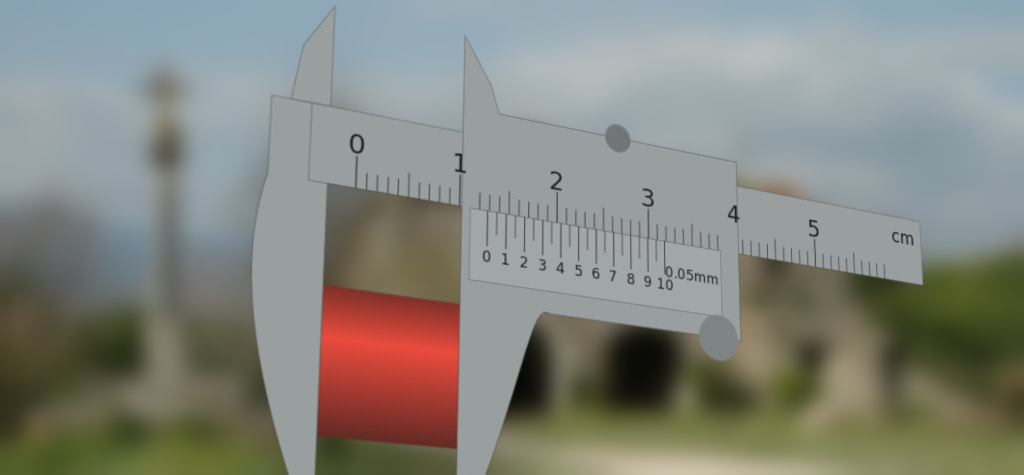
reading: {"value": 12.8, "unit": "mm"}
